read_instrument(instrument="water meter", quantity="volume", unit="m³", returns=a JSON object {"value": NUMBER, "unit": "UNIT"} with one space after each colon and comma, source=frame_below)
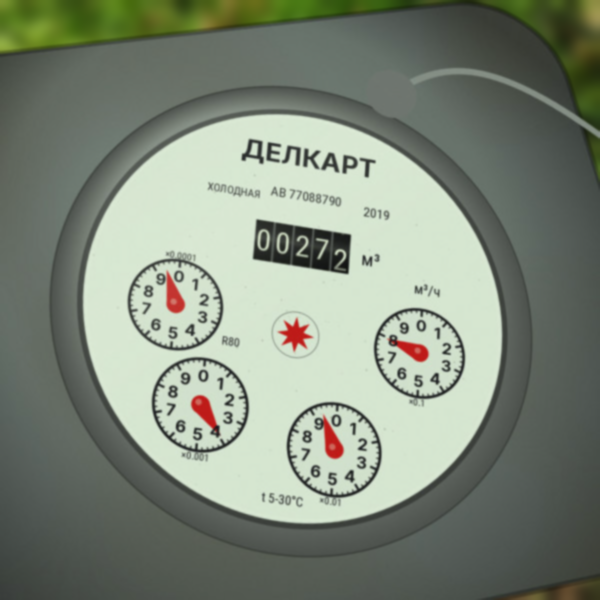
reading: {"value": 271.7939, "unit": "m³"}
